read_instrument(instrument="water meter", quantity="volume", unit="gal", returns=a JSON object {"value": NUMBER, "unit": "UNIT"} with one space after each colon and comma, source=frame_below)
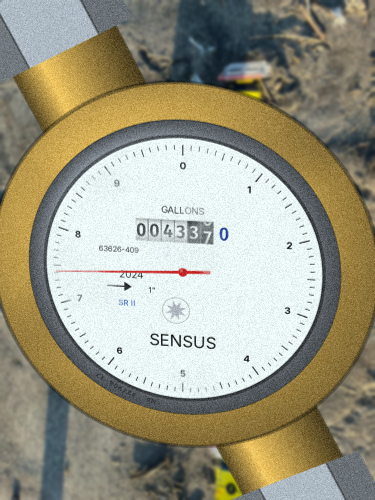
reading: {"value": 43367.4, "unit": "gal"}
